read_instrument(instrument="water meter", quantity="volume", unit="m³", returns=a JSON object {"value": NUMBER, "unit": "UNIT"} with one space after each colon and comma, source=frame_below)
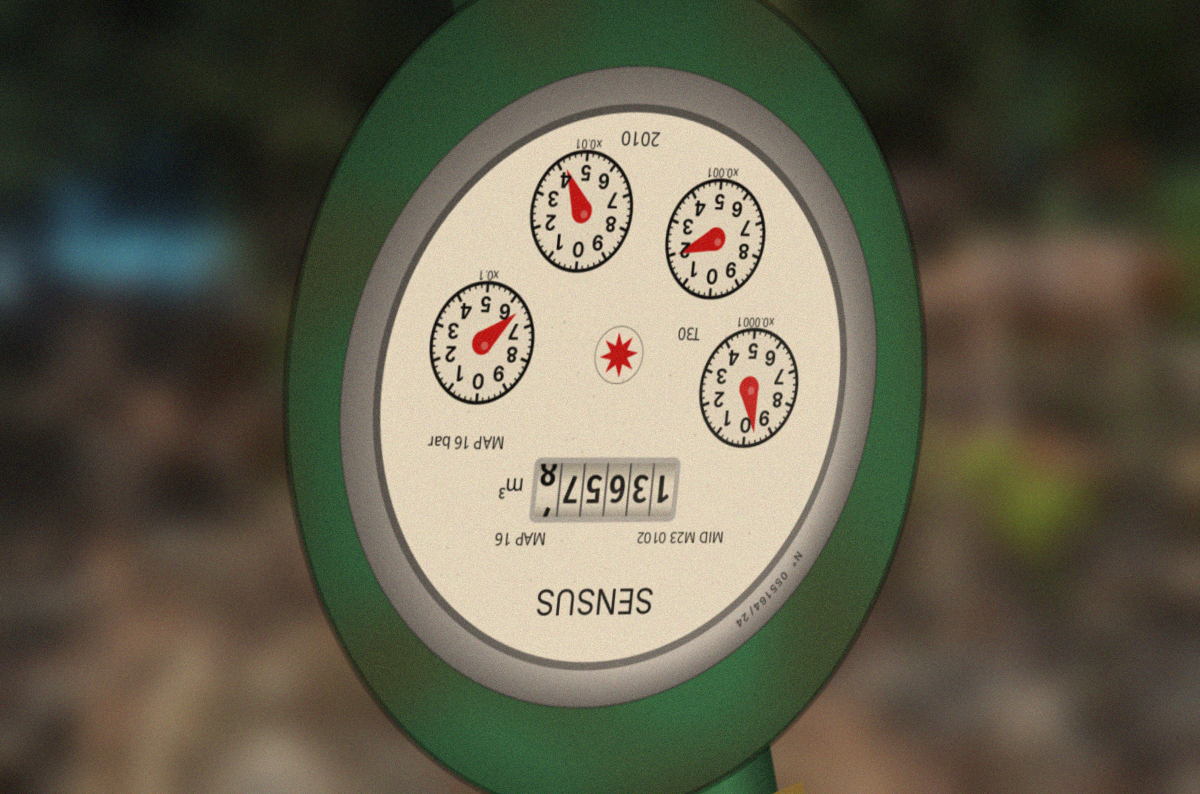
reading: {"value": 136577.6419, "unit": "m³"}
